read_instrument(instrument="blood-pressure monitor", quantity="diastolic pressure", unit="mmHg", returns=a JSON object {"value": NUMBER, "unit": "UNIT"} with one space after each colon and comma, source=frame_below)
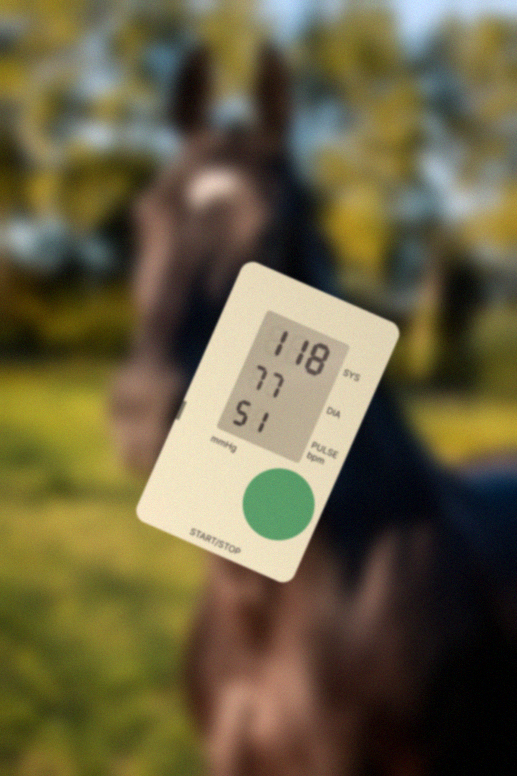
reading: {"value": 77, "unit": "mmHg"}
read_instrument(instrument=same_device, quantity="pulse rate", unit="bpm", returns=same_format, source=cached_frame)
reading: {"value": 51, "unit": "bpm"}
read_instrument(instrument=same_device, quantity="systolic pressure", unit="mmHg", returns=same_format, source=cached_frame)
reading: {"value": 118, "unit": "mmHg"}
